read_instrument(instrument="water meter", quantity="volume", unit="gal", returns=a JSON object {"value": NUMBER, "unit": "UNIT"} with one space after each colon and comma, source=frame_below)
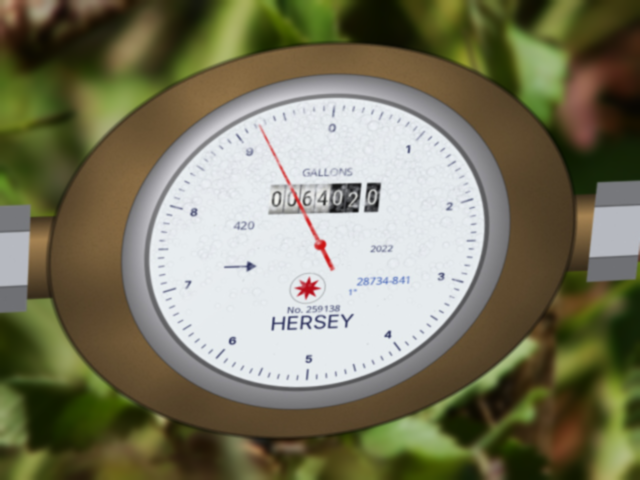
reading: {"value": 64019.2, "unit": "gal"}
